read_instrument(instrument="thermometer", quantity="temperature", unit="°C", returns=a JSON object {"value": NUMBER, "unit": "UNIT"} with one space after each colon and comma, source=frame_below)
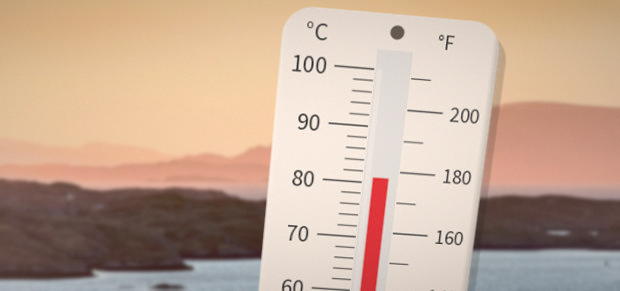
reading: {"value": 81, "unit": "°C"}
